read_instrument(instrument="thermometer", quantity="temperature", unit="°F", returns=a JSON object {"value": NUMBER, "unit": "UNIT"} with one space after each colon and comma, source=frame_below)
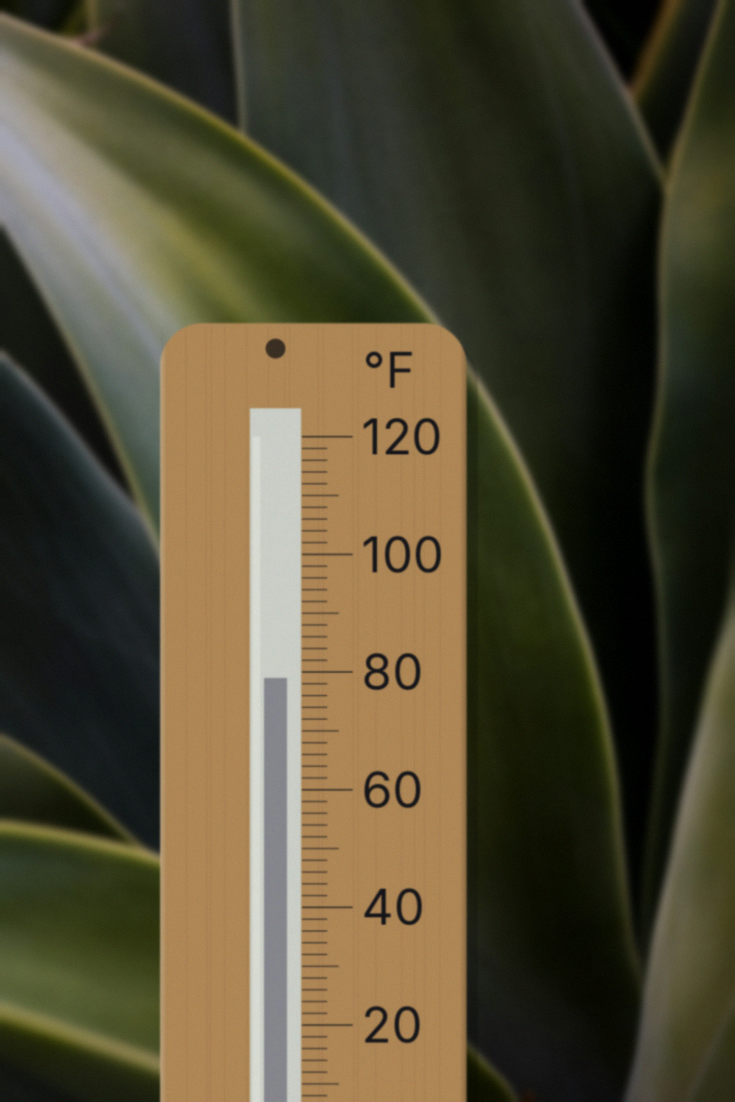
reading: {"value": 79, "unit": "°F"}
